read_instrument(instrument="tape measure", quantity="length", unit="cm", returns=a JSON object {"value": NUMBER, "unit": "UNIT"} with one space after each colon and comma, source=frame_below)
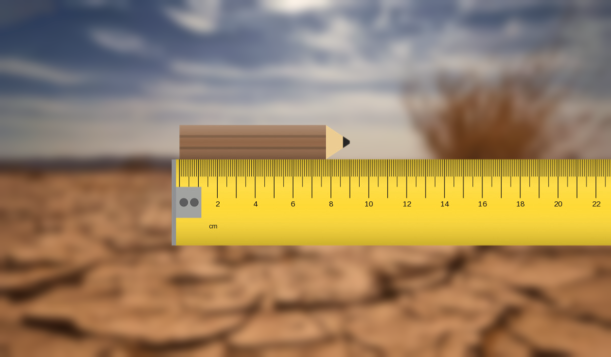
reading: {"value": 9, "unit": "cm"}
